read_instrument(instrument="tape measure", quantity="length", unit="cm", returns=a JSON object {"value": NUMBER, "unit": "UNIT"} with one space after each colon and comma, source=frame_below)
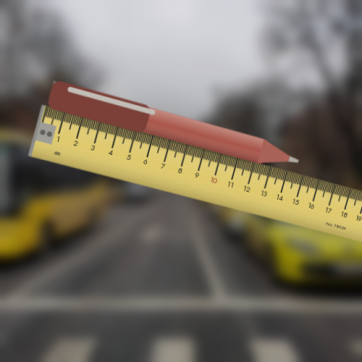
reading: {"value": 14.5, "unit": "cm"}
